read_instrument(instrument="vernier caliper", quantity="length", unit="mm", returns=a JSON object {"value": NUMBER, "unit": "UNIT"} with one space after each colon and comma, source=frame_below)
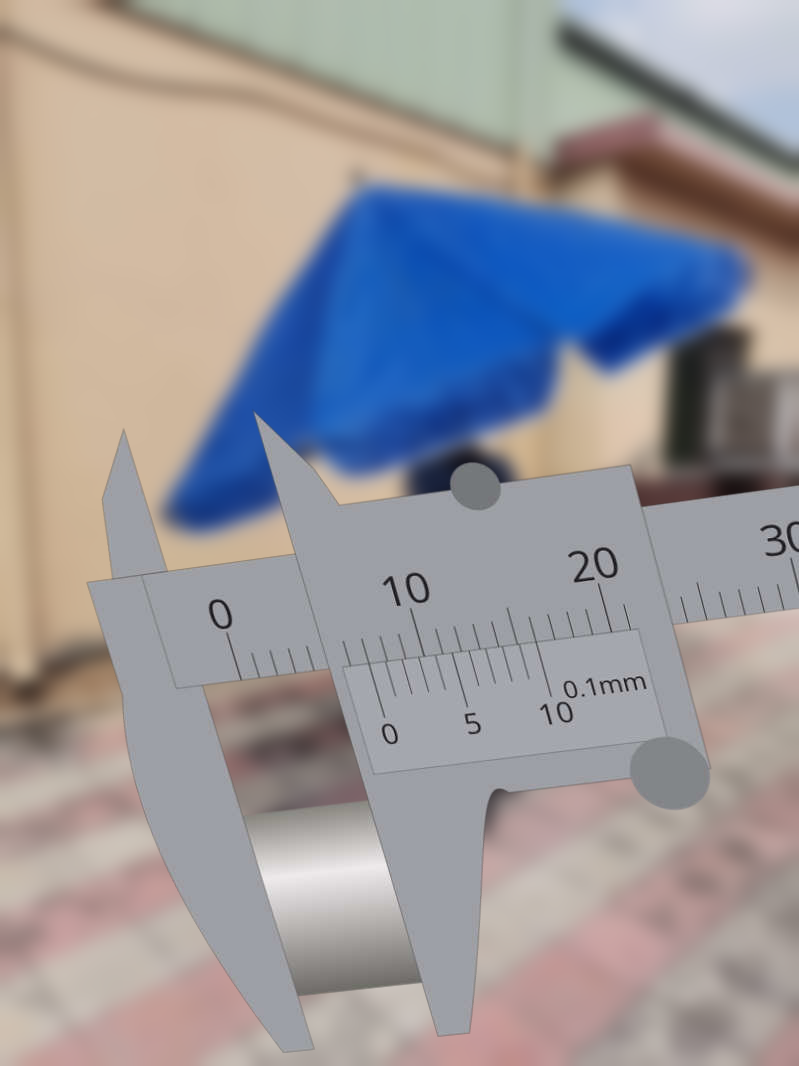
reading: {"value": 7.0, "unit": "mm"}
